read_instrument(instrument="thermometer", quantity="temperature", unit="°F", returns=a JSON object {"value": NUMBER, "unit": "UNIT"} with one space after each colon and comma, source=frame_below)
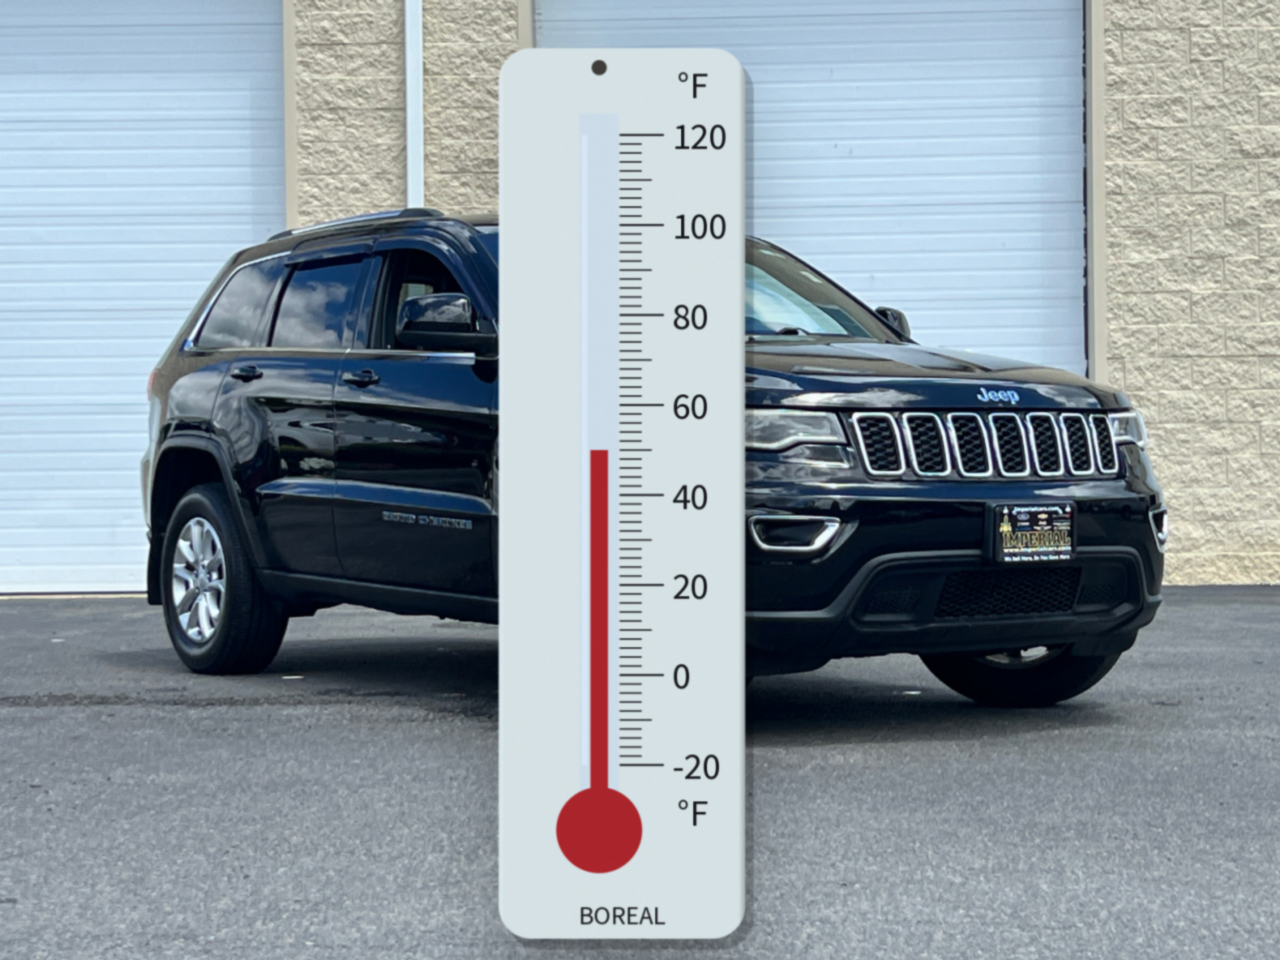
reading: {"value": 50, "unit": "°F"}
